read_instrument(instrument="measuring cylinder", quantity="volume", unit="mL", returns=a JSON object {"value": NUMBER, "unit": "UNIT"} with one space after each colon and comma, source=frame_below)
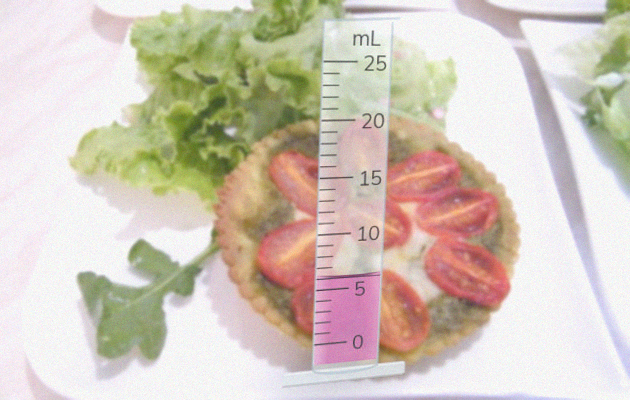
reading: {"value": 6, "unit": "mL"}
